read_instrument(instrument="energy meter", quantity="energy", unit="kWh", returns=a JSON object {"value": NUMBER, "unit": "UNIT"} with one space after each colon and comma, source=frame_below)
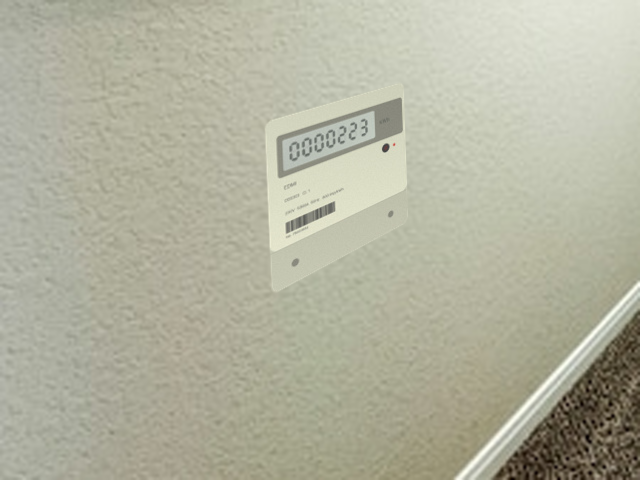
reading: {"value": 223, "unit": "kWh"}
